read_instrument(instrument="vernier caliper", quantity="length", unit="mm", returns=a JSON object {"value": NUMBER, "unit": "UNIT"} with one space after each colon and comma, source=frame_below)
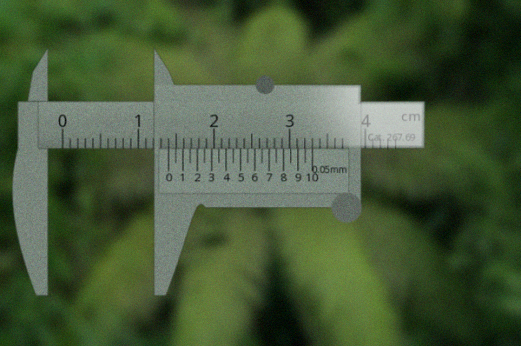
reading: {"value": 14.0, "unit": "mm"}
